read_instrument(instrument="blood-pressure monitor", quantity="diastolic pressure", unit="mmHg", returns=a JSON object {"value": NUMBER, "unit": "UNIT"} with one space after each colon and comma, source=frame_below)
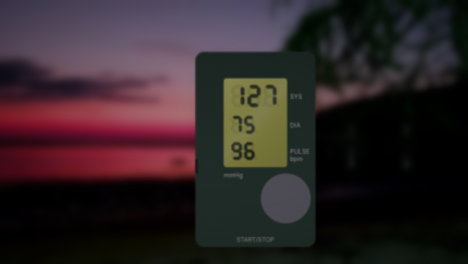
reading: {"value": 75, "unit": "mmHg"}
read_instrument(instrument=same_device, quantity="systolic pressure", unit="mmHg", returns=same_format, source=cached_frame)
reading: {"value": 127, "unit": "mmHg"}
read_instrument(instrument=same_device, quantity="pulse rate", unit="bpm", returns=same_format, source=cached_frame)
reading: {"value": 96, "unit": "bpm"}
